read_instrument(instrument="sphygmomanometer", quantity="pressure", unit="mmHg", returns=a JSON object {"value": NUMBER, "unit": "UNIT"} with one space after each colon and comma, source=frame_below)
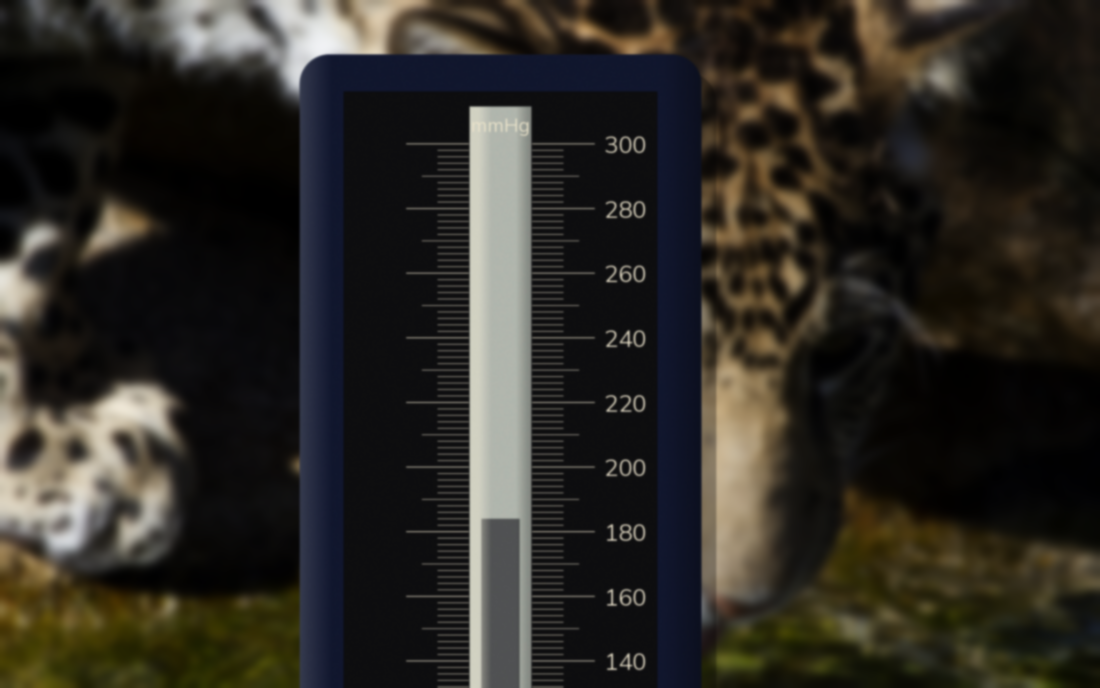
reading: {"value": 184, "unit": "mmHg"}
